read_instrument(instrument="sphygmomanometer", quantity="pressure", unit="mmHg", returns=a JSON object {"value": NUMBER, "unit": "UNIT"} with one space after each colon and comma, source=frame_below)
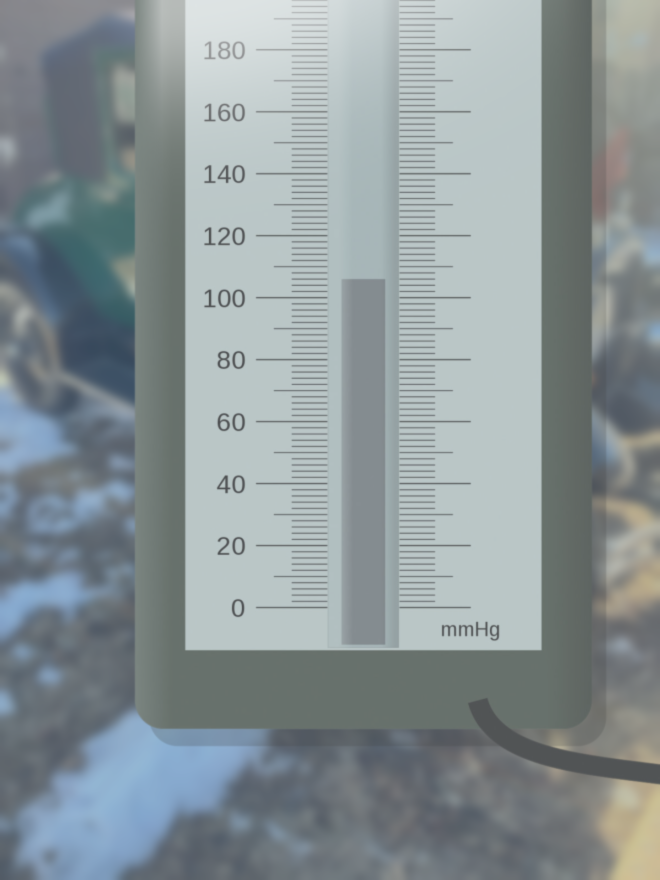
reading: {"value": 106, "unit": "mmHg"}
